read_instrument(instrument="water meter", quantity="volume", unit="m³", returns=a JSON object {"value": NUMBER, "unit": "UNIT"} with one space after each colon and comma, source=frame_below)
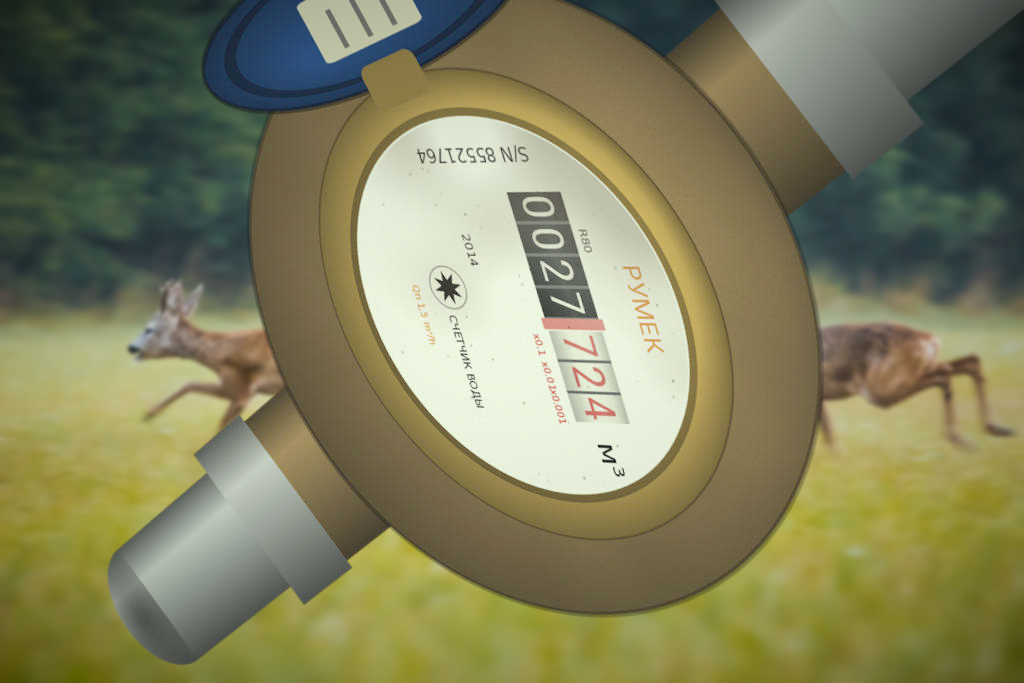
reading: {"value": 27.724, "unit": "m³"}
